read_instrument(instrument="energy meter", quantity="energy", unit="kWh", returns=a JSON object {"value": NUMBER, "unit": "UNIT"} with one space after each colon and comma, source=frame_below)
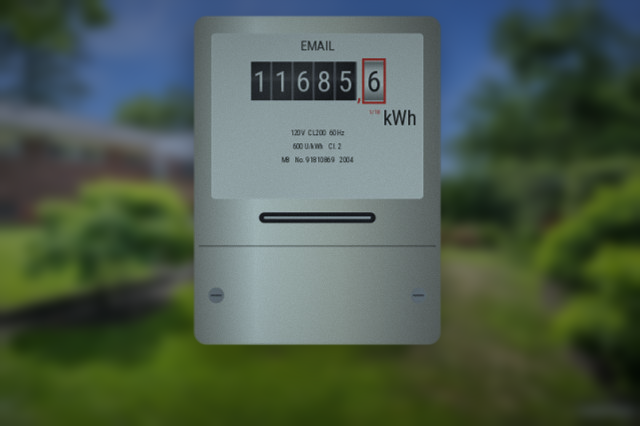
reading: {"value": 11685.6, "unit": "kWh"}
